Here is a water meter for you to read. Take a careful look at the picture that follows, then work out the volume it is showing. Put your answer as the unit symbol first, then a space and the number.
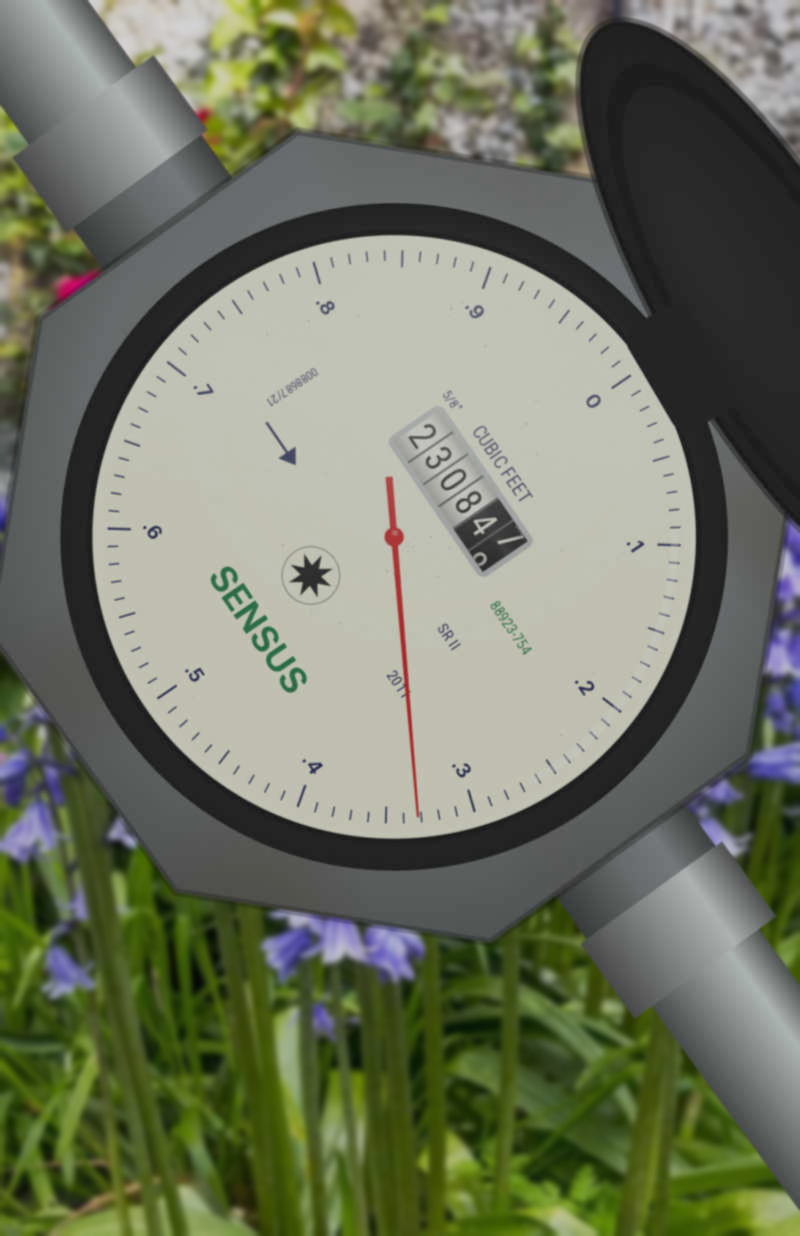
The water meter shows ft³ 230847.33
